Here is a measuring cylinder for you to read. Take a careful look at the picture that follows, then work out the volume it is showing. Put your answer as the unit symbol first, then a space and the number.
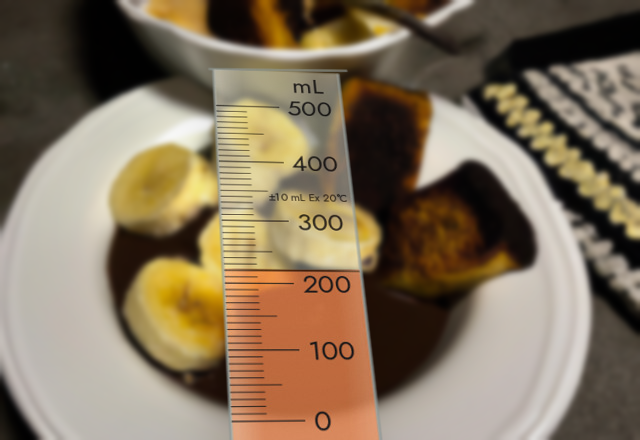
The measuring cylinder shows mL 220
